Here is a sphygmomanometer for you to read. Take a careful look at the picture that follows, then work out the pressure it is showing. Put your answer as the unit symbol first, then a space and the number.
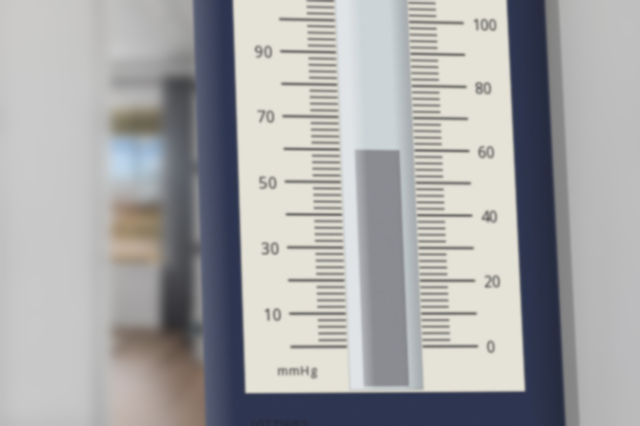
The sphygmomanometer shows mmHg 60
